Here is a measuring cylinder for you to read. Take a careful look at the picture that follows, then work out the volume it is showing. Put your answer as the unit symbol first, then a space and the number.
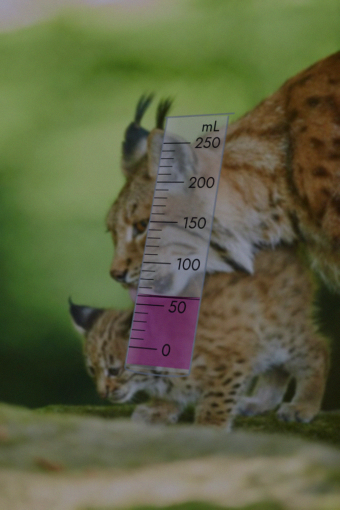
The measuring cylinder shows mL 60
